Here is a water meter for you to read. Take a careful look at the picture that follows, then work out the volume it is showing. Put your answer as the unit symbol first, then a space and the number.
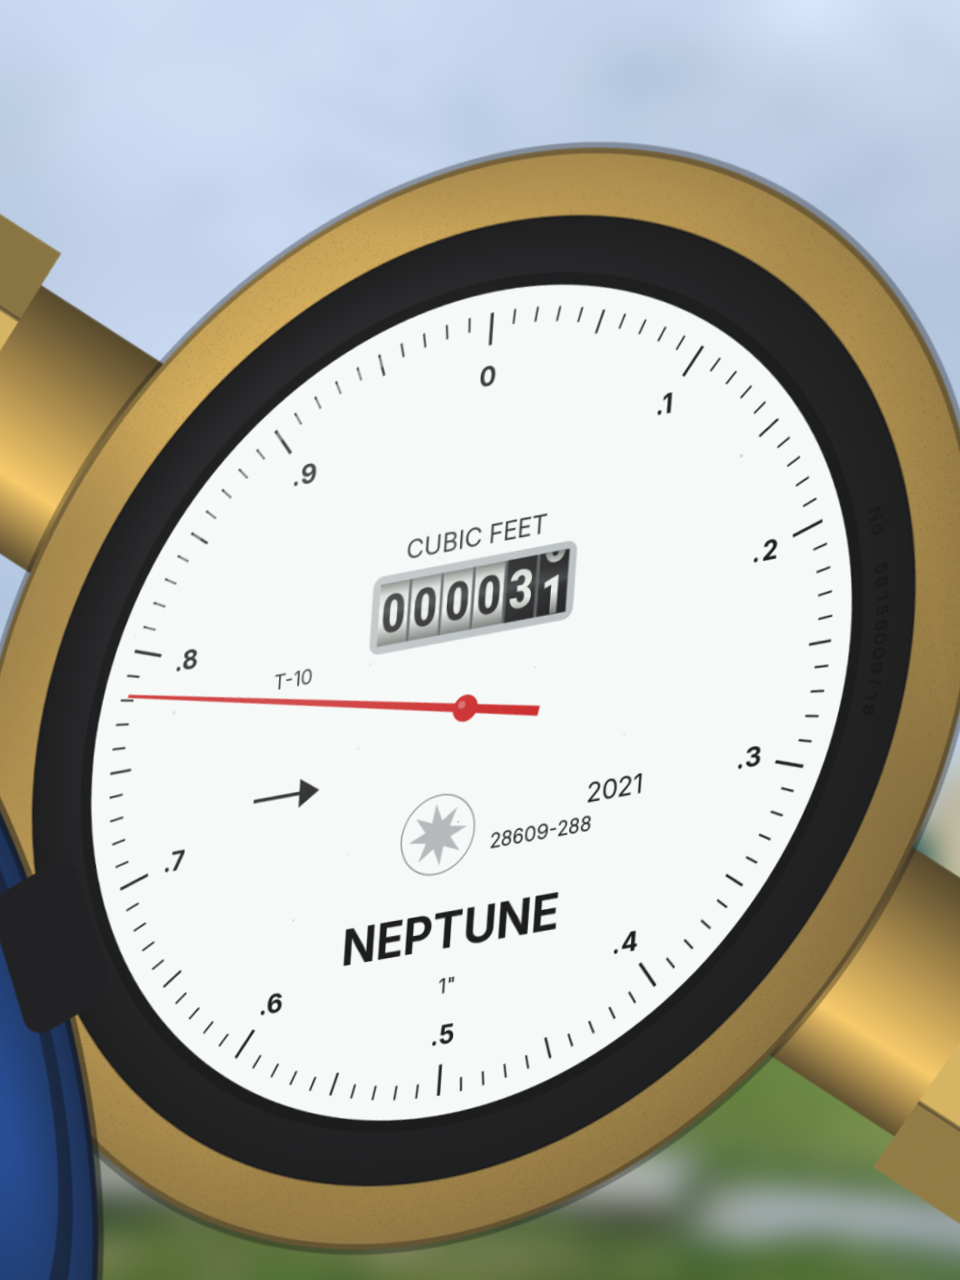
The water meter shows ft³ 30.78
